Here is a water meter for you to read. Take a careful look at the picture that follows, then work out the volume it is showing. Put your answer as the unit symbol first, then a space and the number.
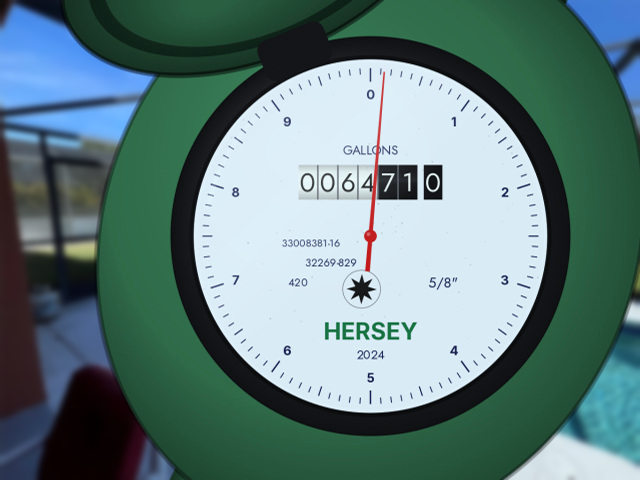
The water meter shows gal 64710.1
